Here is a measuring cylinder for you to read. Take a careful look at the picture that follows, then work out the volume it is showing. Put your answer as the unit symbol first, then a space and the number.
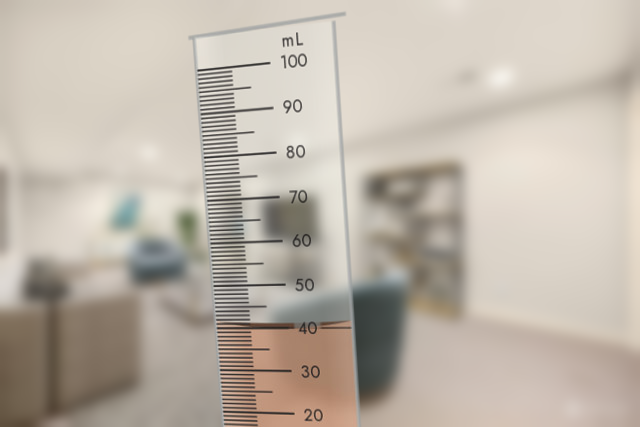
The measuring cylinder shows mL 40
